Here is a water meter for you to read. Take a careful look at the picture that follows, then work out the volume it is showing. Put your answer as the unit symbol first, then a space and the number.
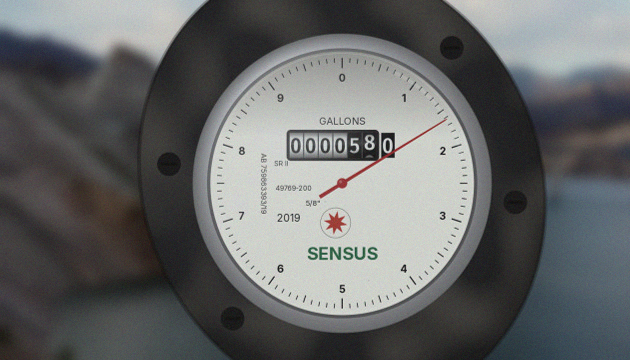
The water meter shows gal 581.6
